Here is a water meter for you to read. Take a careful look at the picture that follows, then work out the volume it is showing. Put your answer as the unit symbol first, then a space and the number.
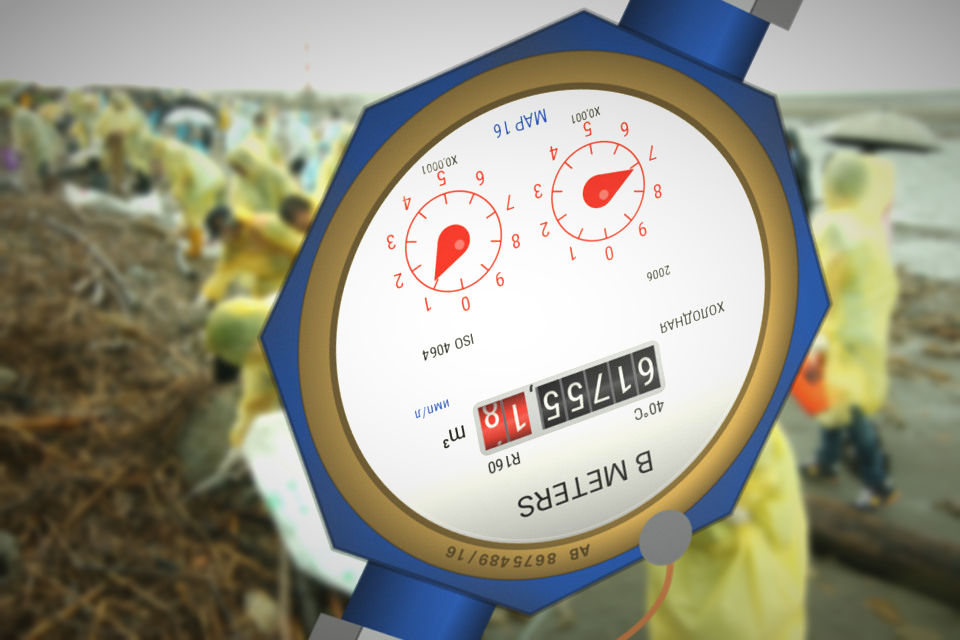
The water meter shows m³ 61755.1771
